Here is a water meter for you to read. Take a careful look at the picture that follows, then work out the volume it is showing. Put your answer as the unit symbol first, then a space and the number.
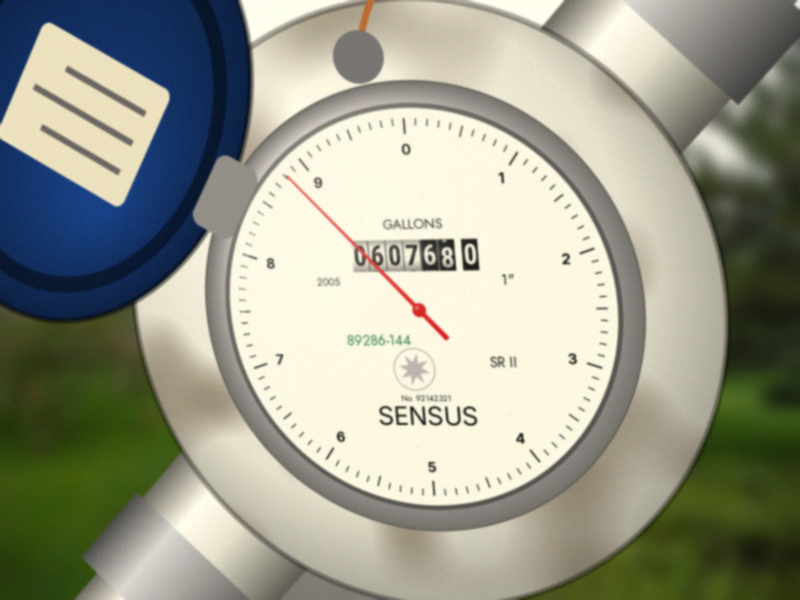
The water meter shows gal 607678.8
